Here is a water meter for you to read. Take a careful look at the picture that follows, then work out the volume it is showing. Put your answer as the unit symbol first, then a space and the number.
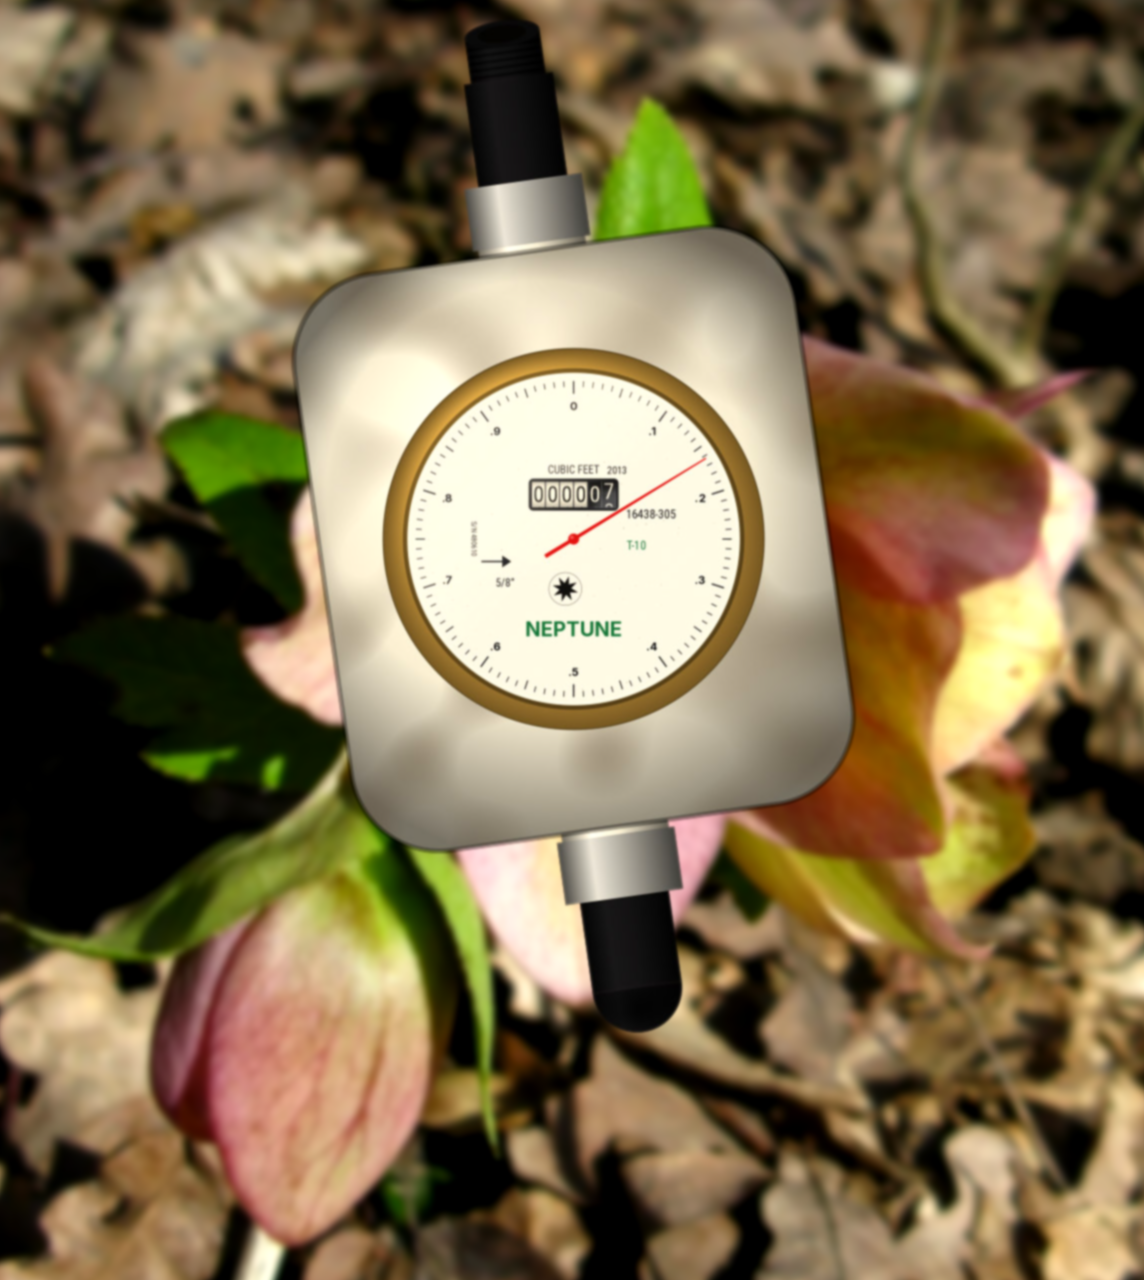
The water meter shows ft³ 7.16
